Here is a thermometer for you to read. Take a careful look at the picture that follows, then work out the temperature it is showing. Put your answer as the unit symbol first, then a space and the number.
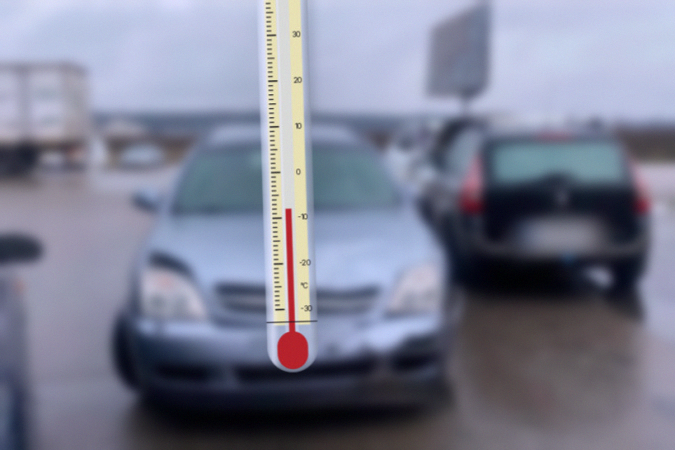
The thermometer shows °C -8
